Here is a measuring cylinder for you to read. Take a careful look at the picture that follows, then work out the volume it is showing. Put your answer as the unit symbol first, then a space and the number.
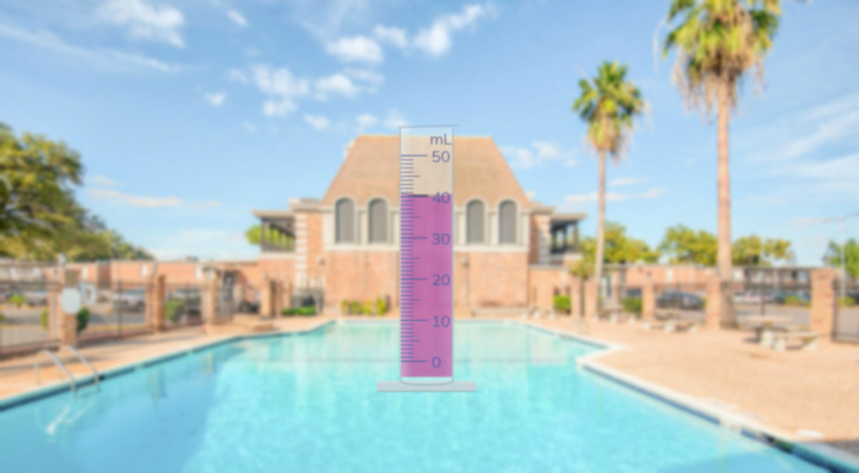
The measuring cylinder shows mL 40
